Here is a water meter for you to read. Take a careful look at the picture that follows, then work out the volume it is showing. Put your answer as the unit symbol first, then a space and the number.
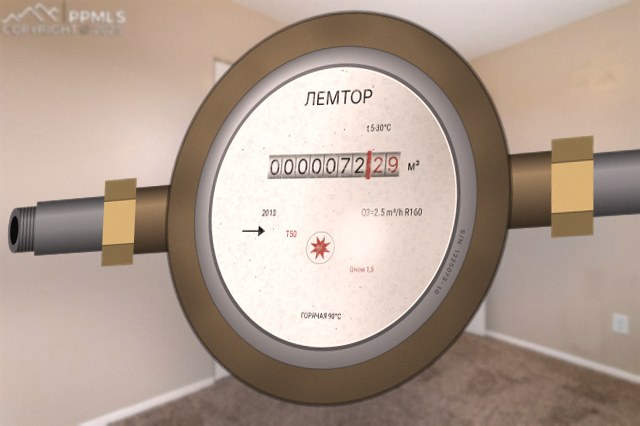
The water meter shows m³ 72.29
